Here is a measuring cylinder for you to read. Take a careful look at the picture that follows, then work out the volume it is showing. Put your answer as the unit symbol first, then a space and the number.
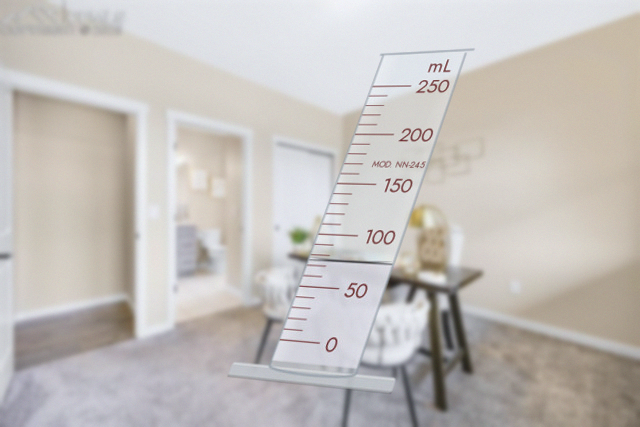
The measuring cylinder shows mL 75
